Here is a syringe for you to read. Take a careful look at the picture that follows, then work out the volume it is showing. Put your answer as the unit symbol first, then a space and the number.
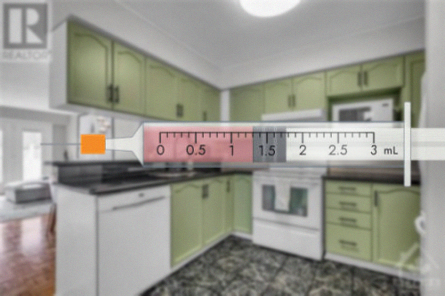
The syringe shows mL 1.3
